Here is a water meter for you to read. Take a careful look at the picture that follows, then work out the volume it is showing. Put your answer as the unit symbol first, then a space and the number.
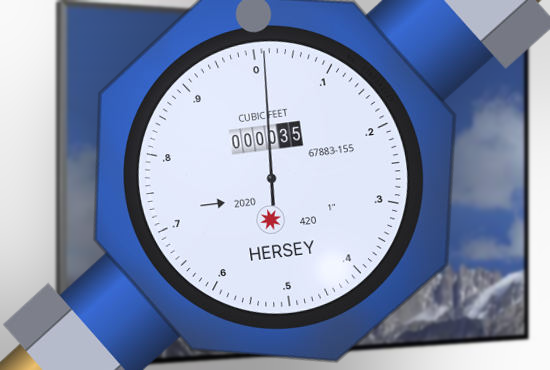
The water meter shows ft³ 35.01
